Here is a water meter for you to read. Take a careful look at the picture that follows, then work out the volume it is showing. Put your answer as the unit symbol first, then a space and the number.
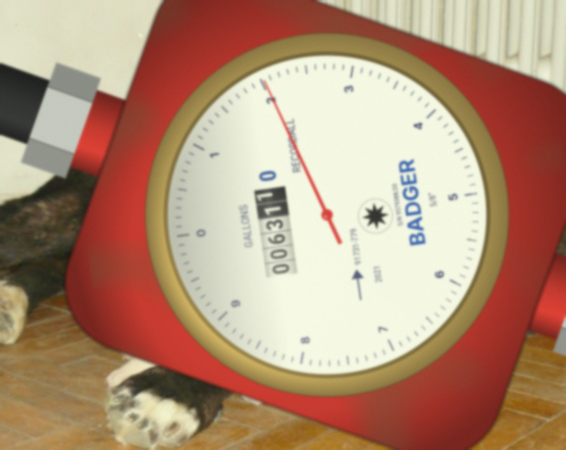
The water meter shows gal 63112.0
